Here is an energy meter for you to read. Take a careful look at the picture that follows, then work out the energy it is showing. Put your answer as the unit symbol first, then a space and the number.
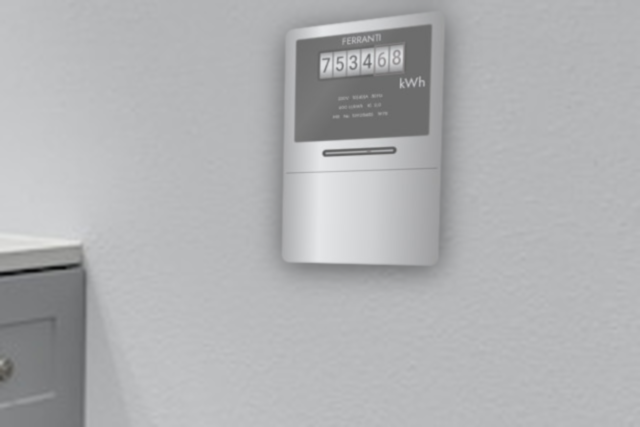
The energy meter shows kWh 7534.68
